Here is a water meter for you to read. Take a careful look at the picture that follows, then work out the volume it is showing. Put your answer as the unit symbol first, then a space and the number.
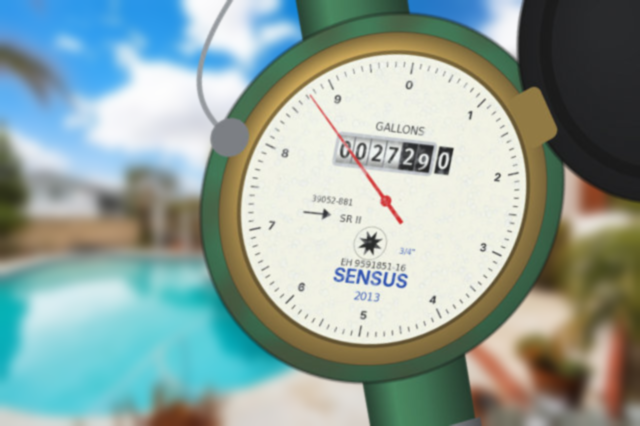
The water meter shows gal 27288.7
